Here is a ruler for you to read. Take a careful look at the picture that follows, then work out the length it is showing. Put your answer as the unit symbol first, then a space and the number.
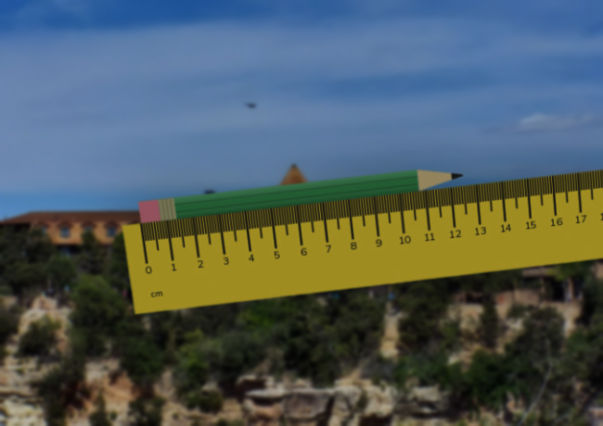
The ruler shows cm 12.5
